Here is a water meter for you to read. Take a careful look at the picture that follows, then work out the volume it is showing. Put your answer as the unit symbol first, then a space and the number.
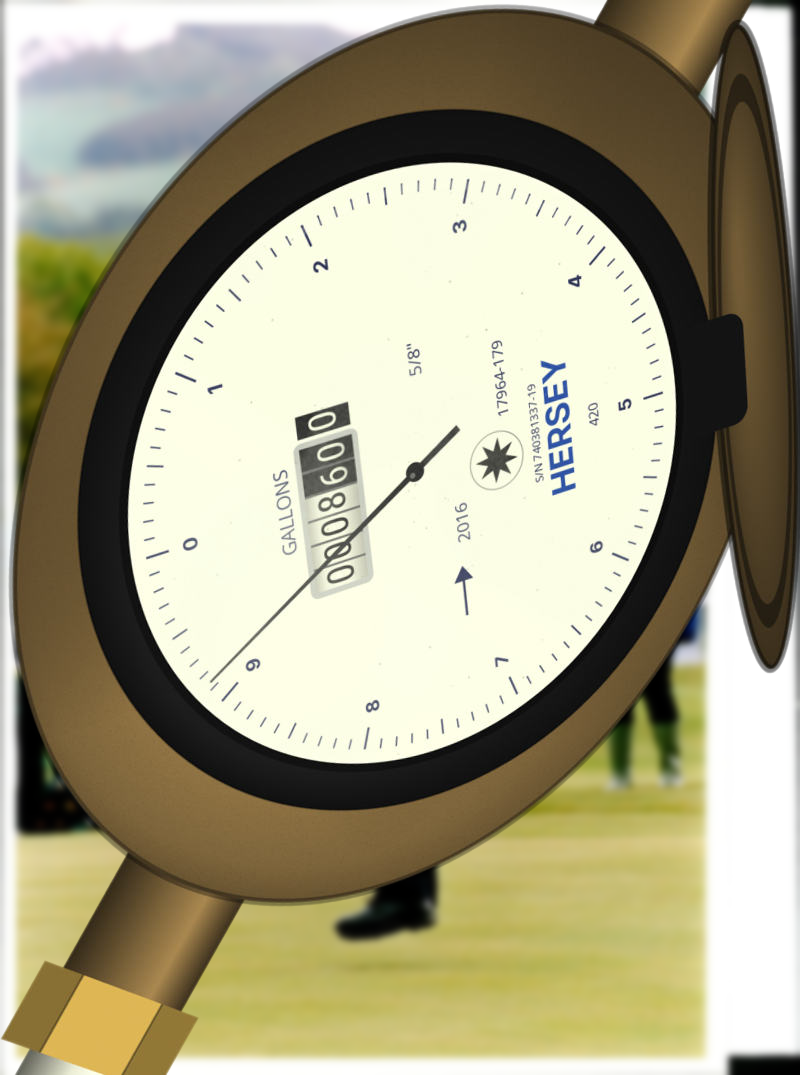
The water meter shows gal 8599.1
